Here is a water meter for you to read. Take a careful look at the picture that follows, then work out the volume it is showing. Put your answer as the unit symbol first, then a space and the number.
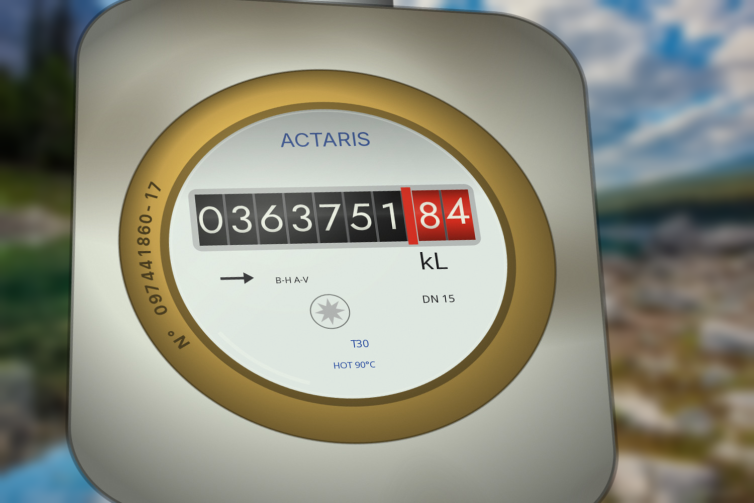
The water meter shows kL 363751.84
